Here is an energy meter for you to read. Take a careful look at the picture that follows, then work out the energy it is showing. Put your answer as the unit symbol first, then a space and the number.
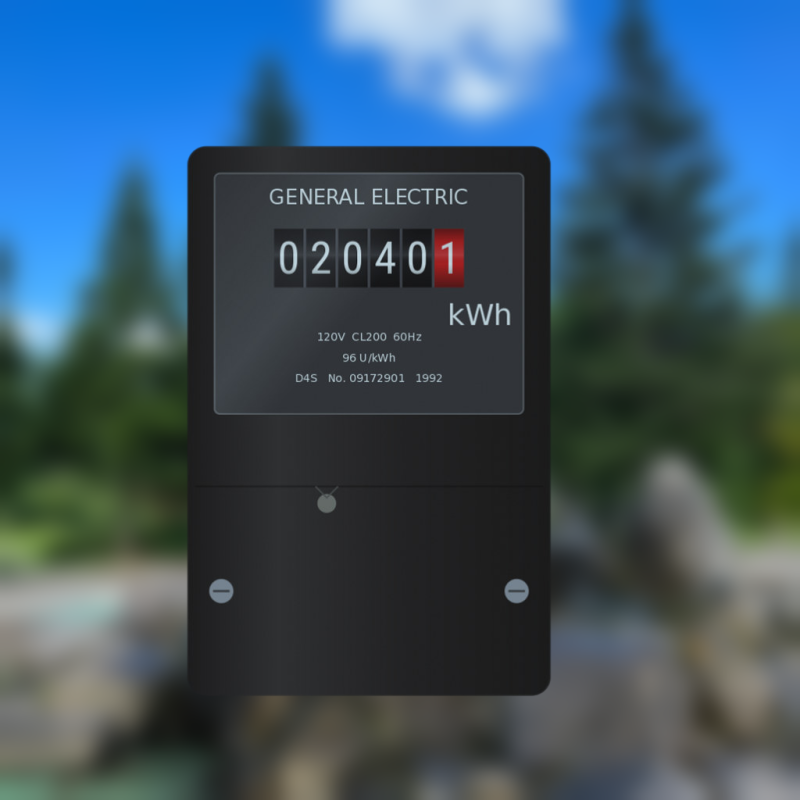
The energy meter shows kWh 2040.1
